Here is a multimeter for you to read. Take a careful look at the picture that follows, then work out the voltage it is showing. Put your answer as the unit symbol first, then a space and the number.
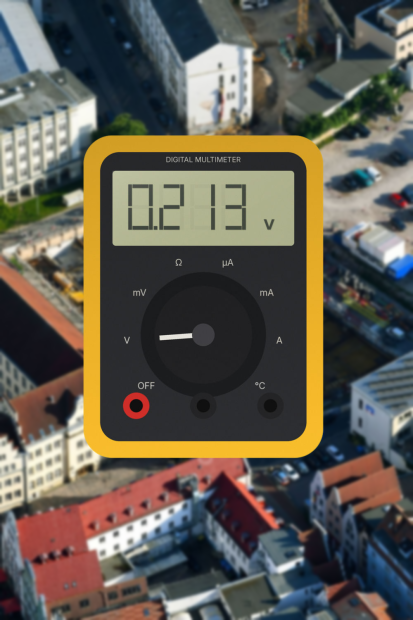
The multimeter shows V 0.213
